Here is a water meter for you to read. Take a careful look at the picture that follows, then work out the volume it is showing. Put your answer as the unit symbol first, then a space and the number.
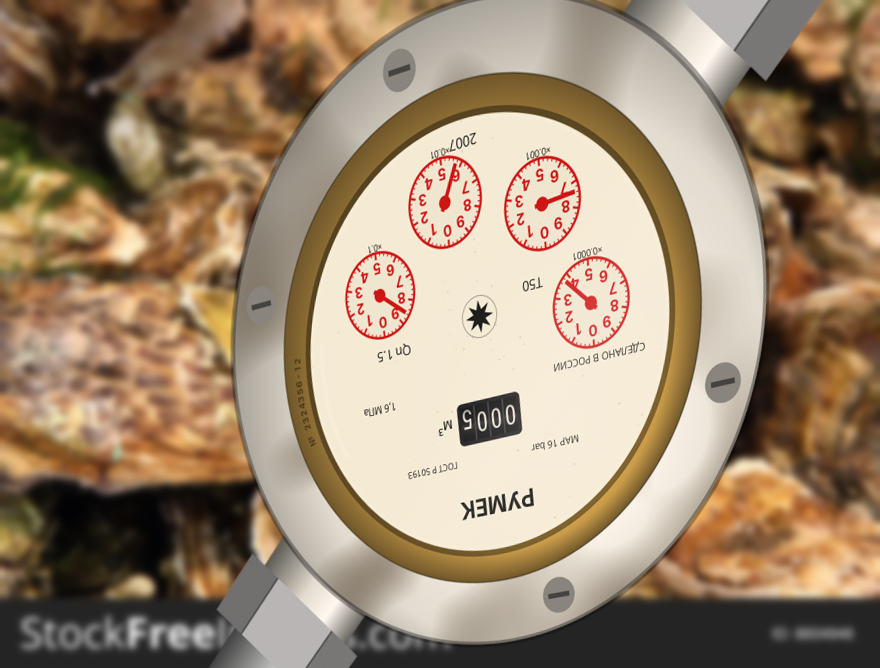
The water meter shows m³ 4.8573
